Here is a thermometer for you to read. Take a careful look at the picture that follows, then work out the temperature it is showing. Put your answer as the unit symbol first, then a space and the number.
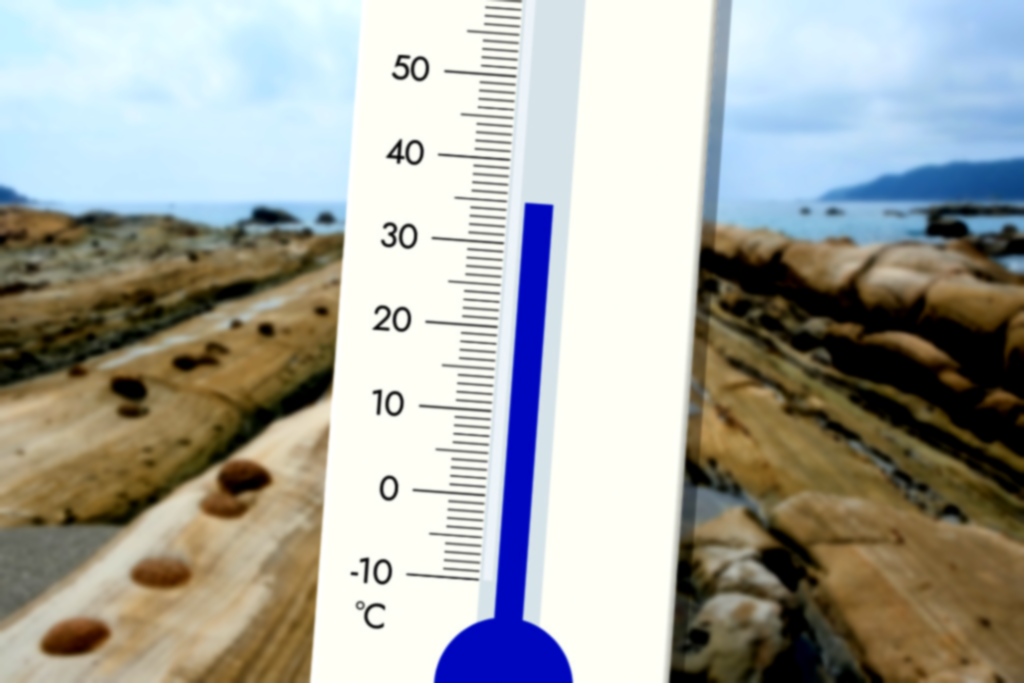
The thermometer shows °C 35
